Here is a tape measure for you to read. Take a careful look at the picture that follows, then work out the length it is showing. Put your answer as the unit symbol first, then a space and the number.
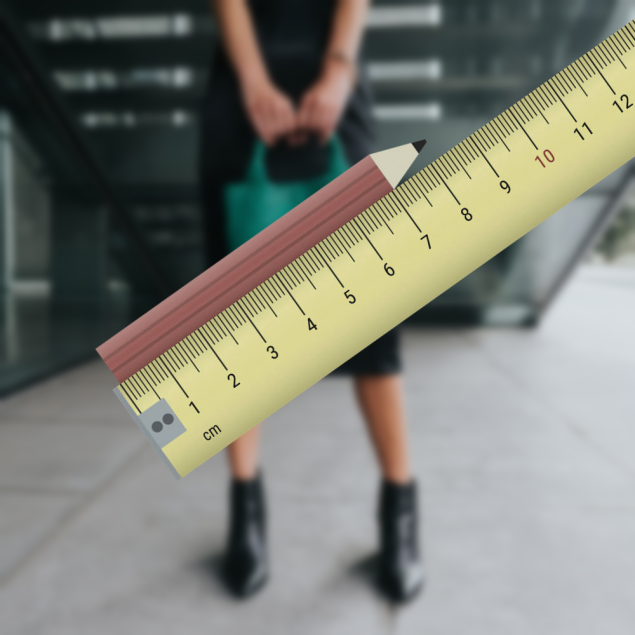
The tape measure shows cm 8.2
